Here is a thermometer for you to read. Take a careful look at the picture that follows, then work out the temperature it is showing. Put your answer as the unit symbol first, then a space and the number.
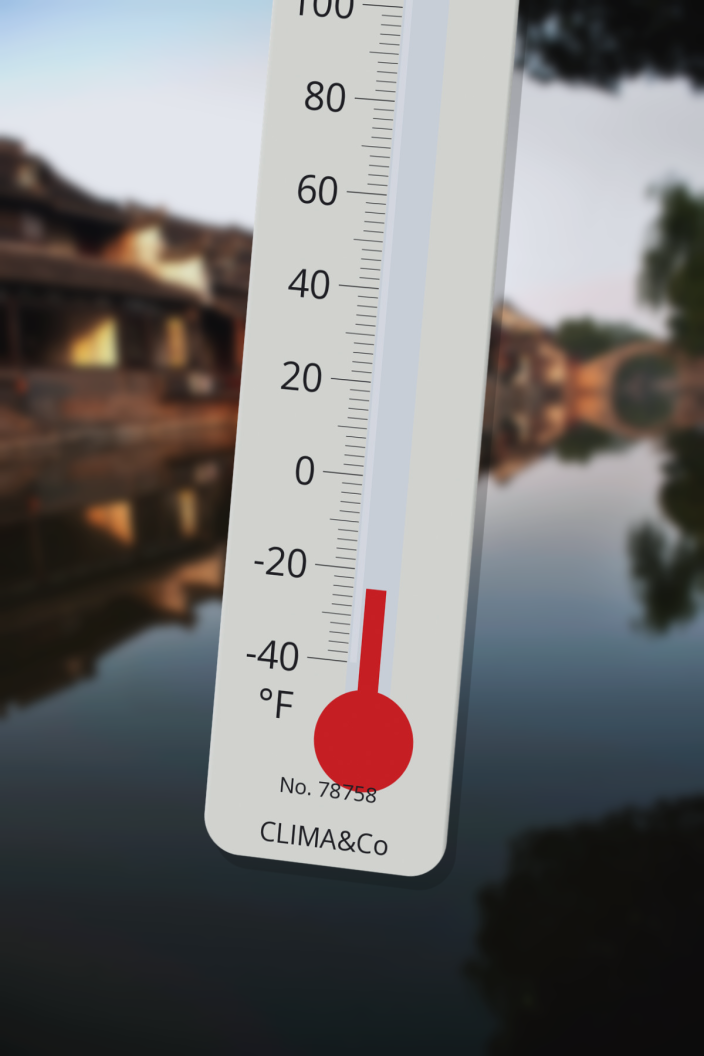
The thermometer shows °F -24
